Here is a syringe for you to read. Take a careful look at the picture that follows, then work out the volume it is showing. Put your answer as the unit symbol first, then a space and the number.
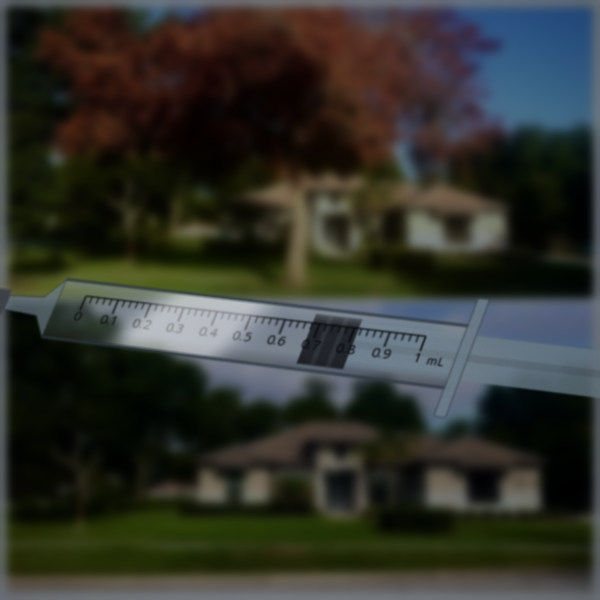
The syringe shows mL 0.68
